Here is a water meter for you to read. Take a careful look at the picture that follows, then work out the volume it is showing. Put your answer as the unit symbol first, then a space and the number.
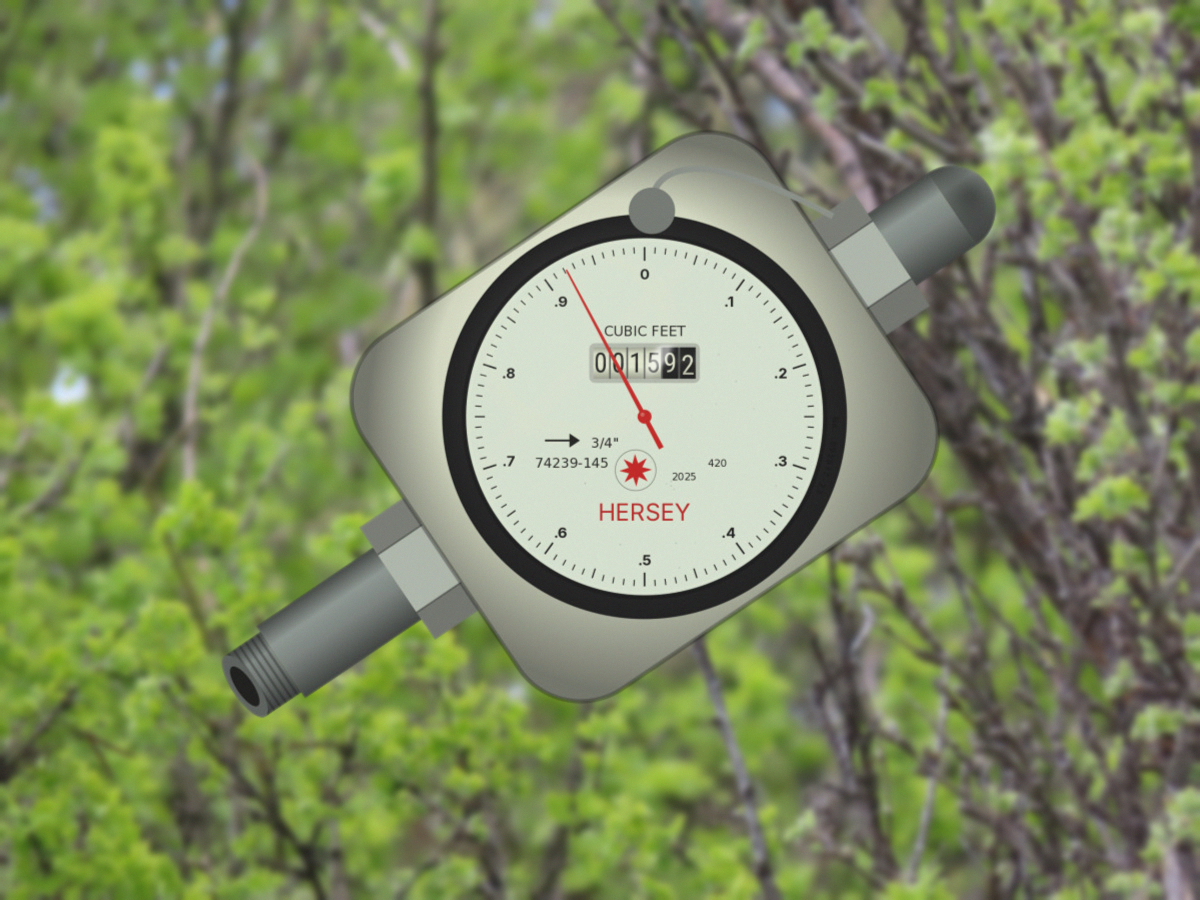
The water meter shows ft³ 1591.92
